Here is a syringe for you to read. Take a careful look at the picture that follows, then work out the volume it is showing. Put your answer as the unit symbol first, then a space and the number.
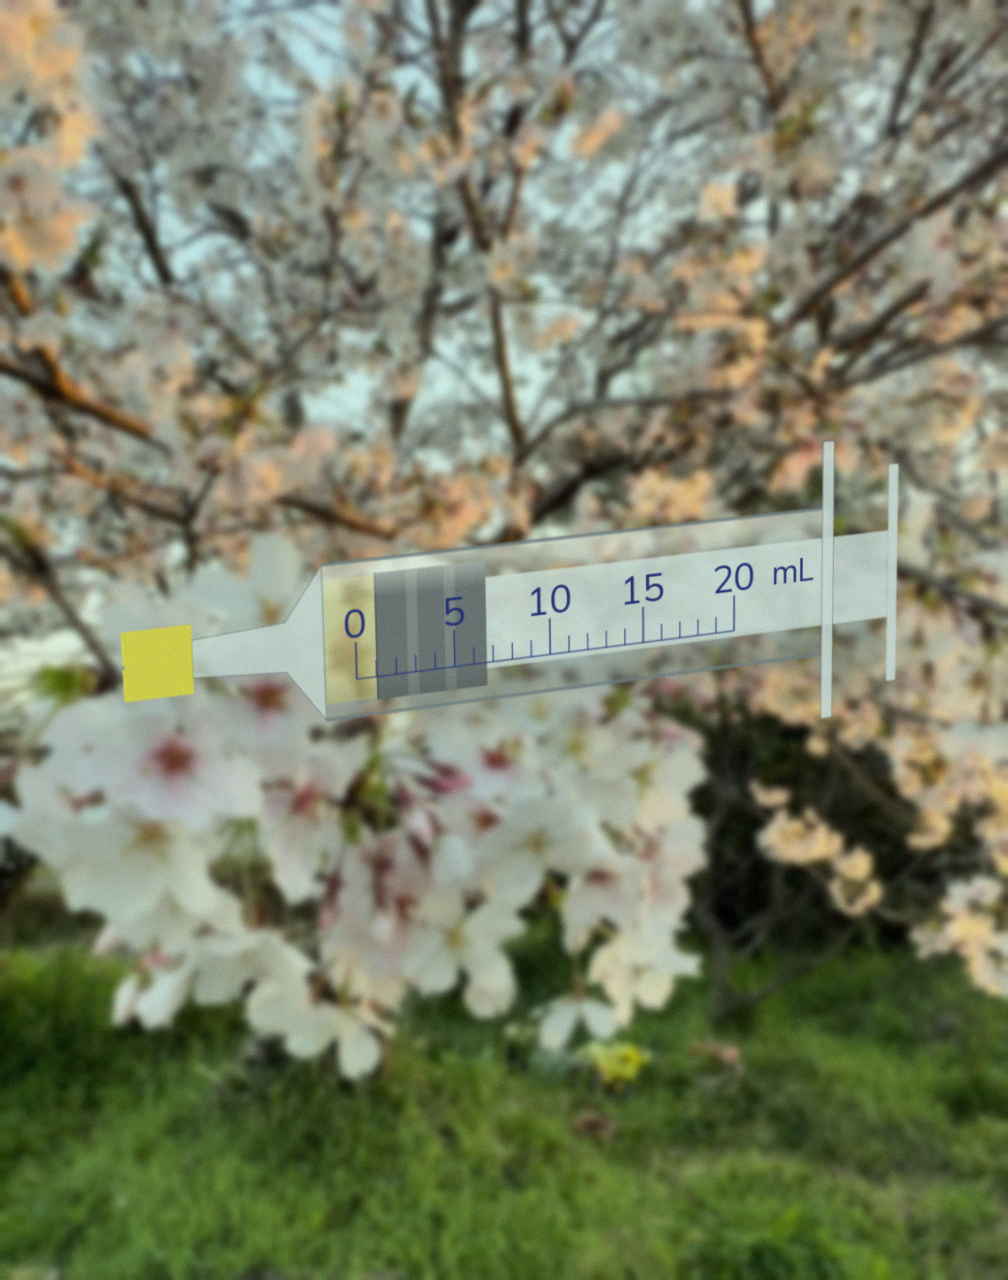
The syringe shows mL 1
